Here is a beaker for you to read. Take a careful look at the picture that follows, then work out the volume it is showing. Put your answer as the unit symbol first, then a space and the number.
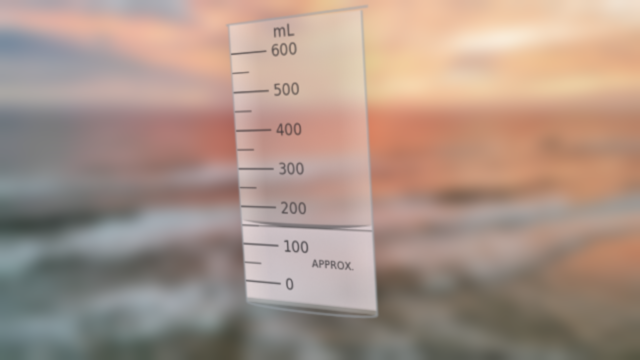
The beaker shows mL 150
